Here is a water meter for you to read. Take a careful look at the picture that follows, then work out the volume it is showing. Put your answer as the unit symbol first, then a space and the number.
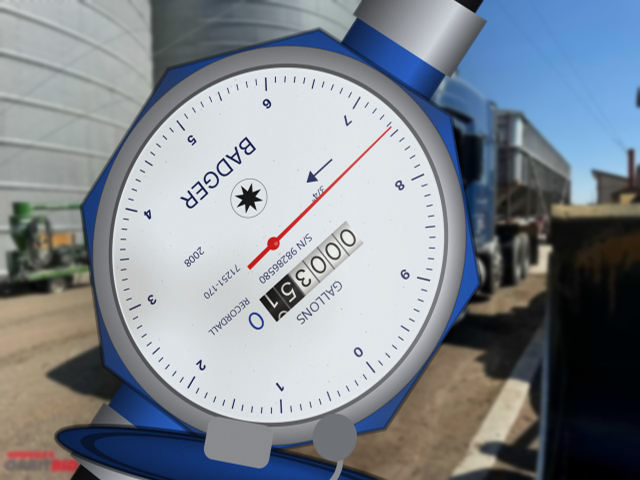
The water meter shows gal 3507.4
